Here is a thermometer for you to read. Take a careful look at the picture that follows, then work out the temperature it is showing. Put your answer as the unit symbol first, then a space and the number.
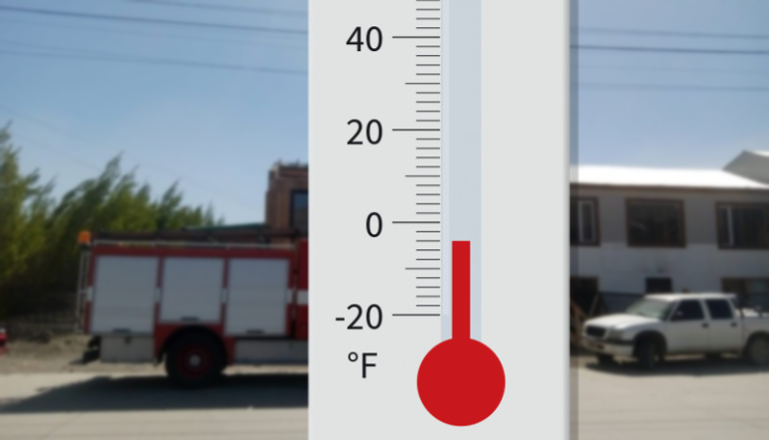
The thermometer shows °F -4
